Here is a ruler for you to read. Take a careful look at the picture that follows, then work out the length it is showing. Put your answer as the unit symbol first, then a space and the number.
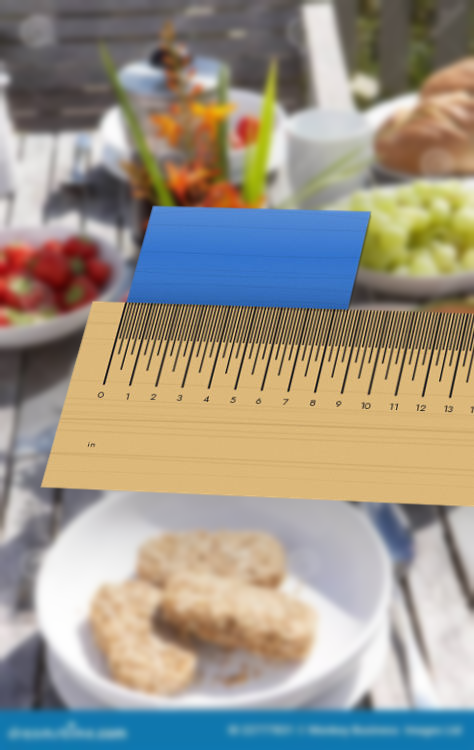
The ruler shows in 8.5
